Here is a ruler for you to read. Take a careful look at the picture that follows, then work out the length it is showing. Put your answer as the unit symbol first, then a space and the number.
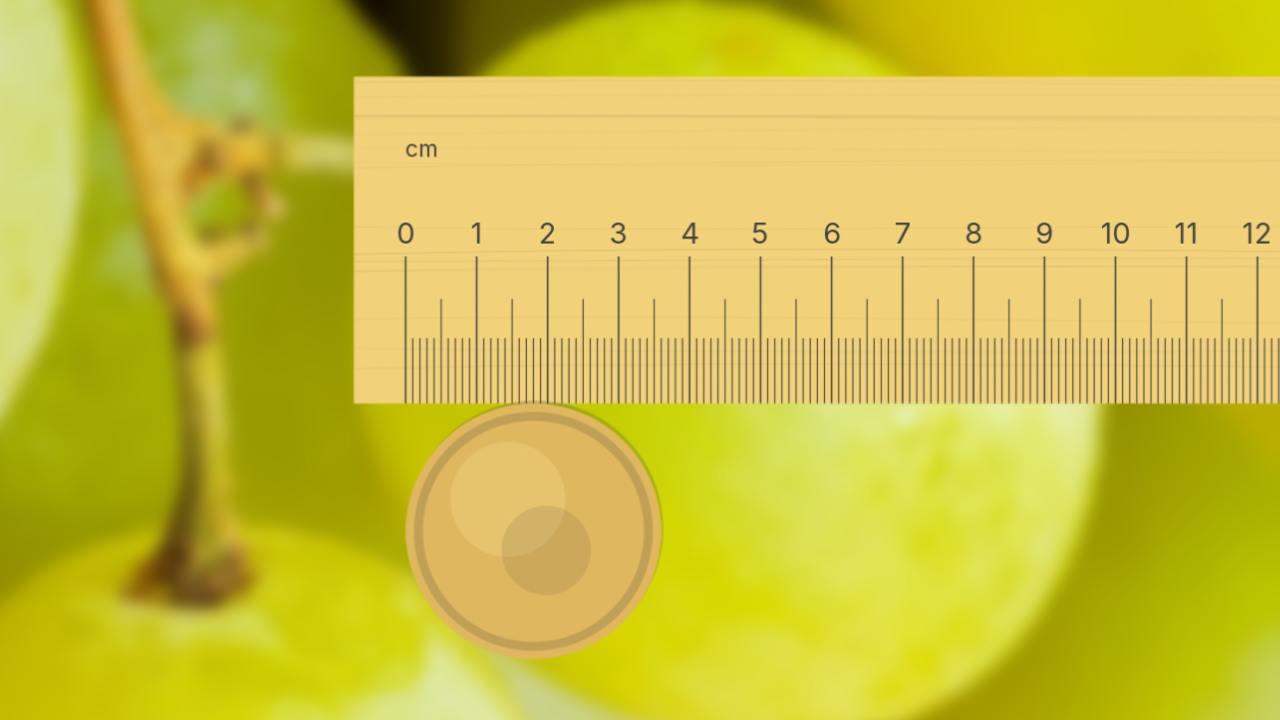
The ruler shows cm 3.6
